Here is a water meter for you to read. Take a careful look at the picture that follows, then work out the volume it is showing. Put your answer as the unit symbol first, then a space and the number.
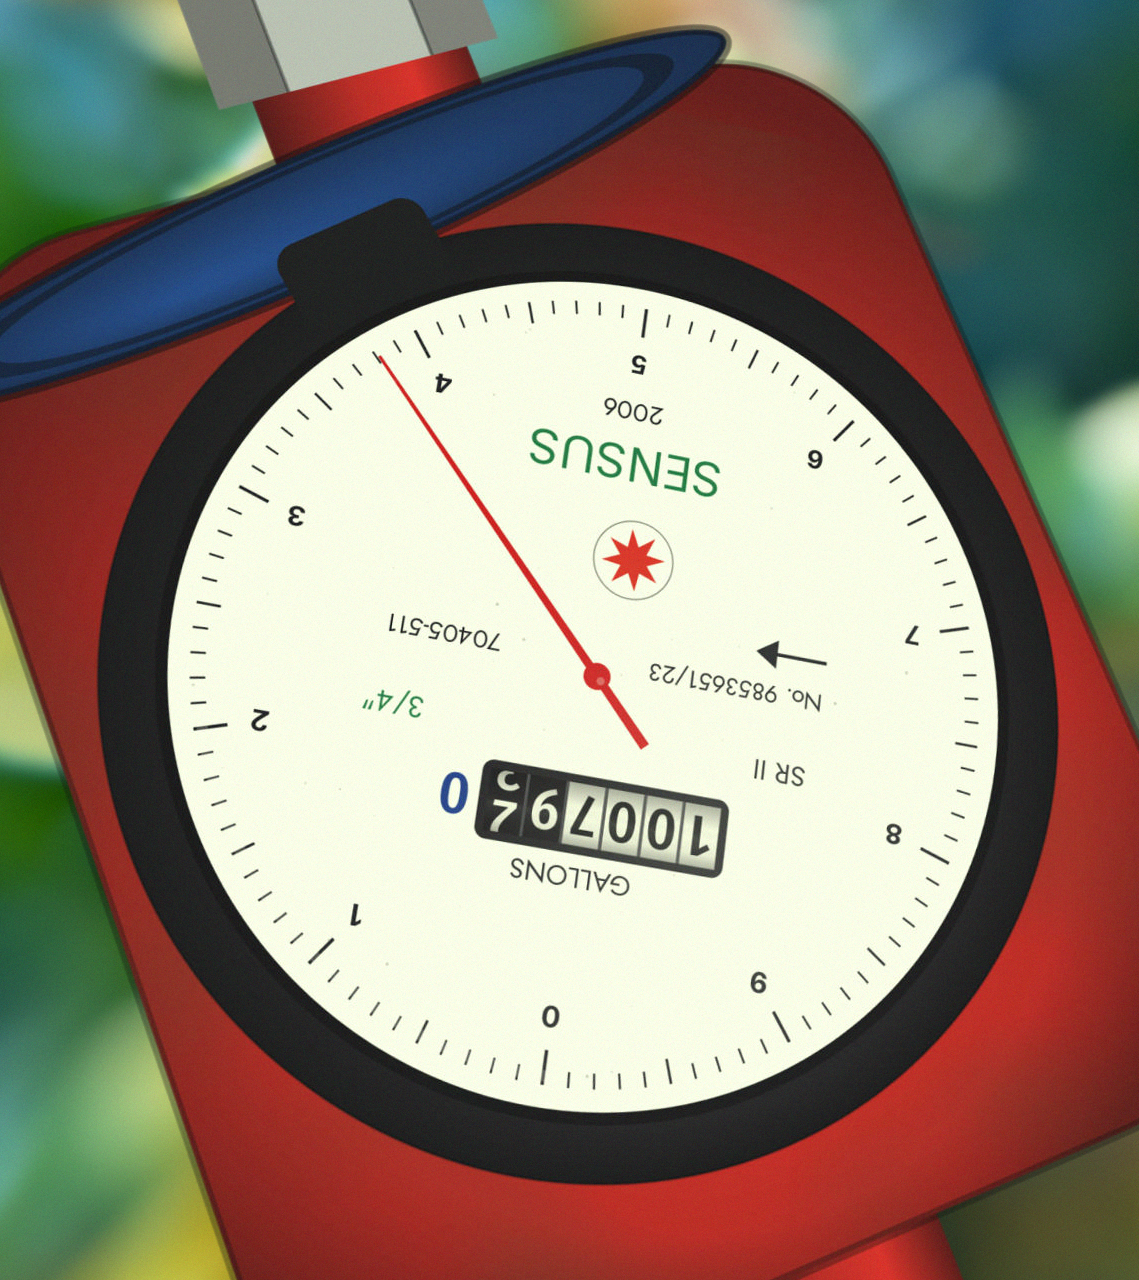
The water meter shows gal 1007923.8
